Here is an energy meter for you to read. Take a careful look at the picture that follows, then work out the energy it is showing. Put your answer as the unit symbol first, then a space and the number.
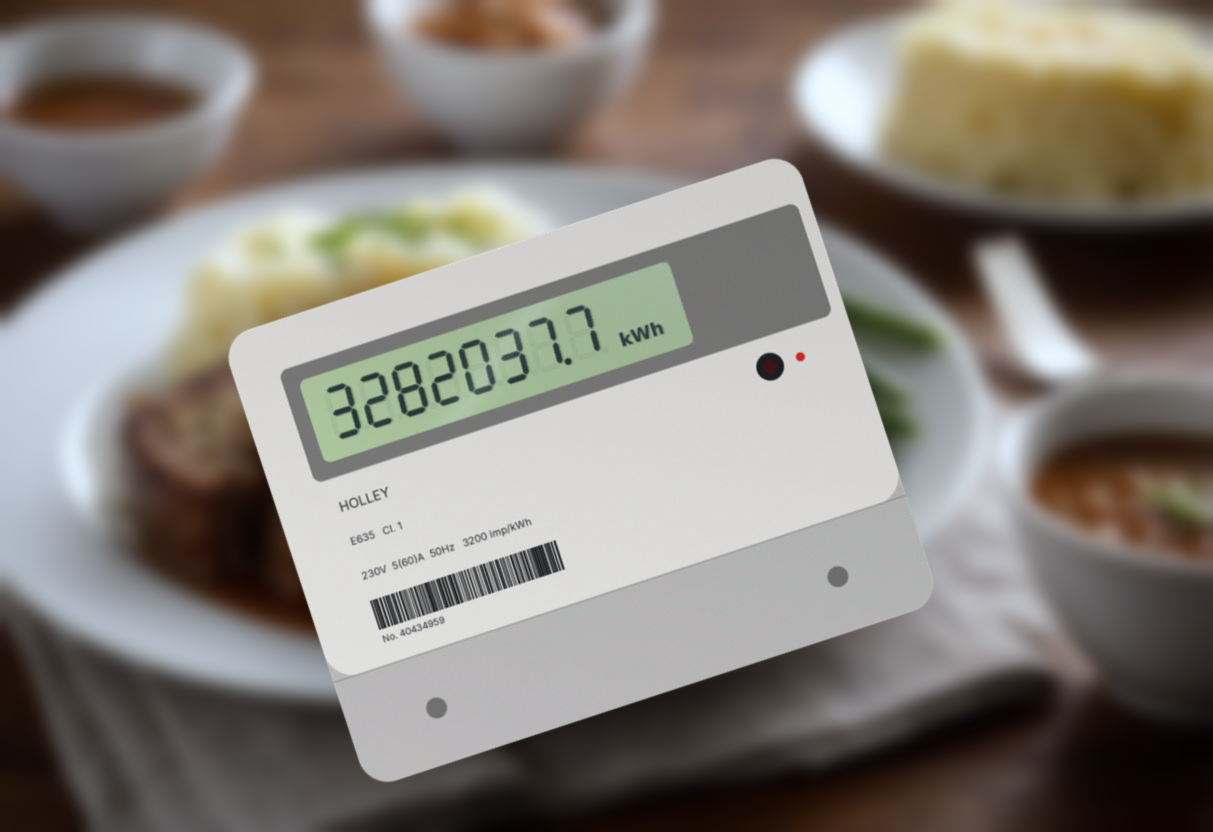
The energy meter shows kWh 3282037.7
